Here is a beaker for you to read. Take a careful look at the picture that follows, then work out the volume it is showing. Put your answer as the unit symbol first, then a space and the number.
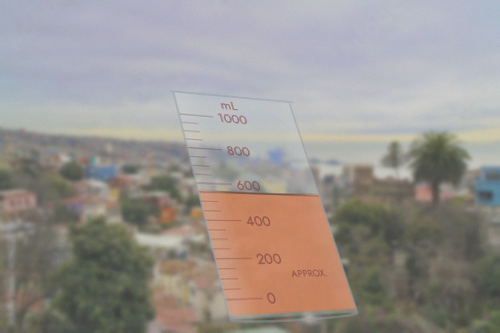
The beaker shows mL 550
